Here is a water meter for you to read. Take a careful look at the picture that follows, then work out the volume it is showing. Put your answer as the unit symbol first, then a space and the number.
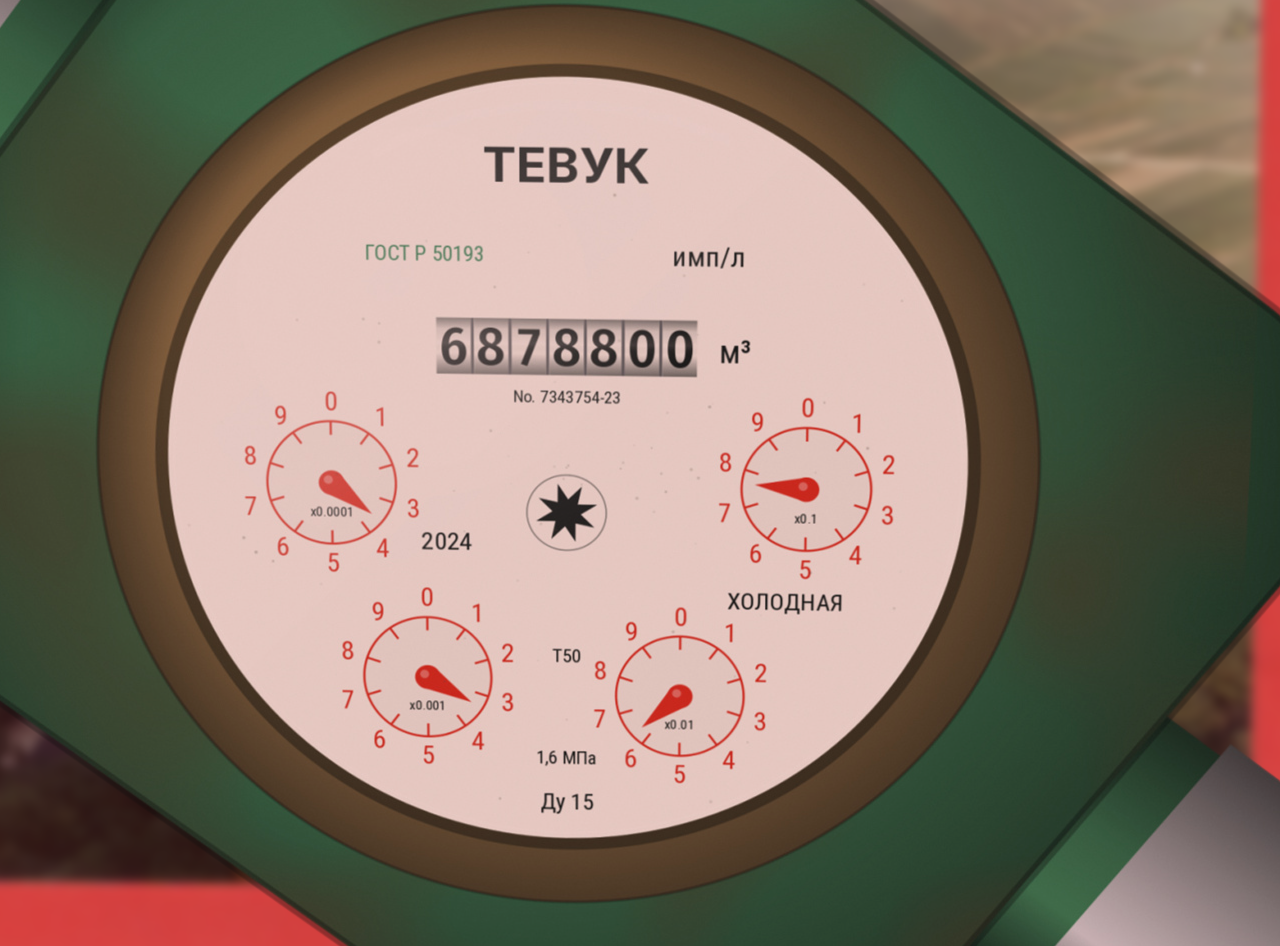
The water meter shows m³ 6878800.7633
